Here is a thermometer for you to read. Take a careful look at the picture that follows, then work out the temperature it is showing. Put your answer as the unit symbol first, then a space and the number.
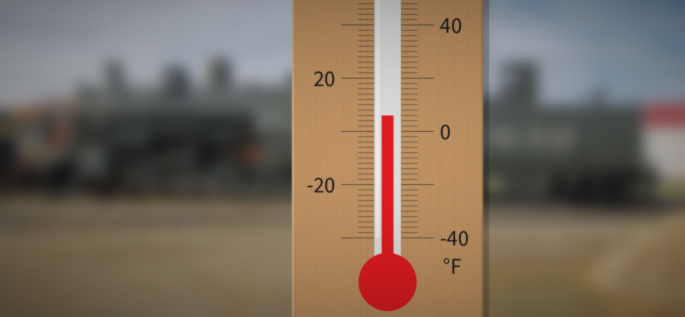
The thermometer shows °F 6
